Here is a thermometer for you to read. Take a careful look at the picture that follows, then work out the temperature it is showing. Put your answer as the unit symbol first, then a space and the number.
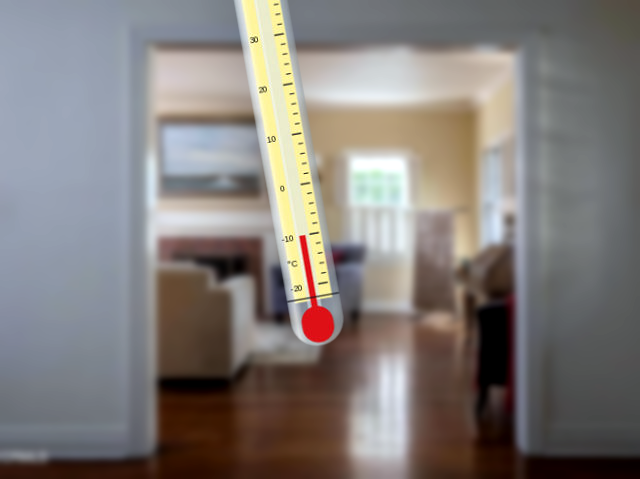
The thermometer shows °C -10
